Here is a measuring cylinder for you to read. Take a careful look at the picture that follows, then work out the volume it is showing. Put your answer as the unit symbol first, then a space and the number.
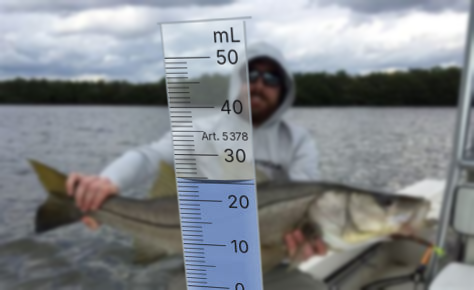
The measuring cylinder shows mL 24
